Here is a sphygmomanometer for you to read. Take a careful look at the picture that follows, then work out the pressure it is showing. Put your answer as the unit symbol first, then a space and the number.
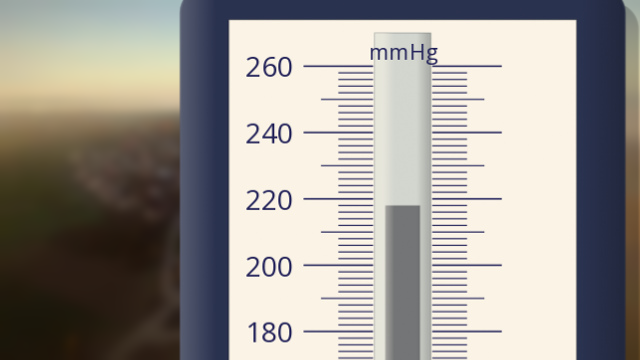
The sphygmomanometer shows mmHg 218
